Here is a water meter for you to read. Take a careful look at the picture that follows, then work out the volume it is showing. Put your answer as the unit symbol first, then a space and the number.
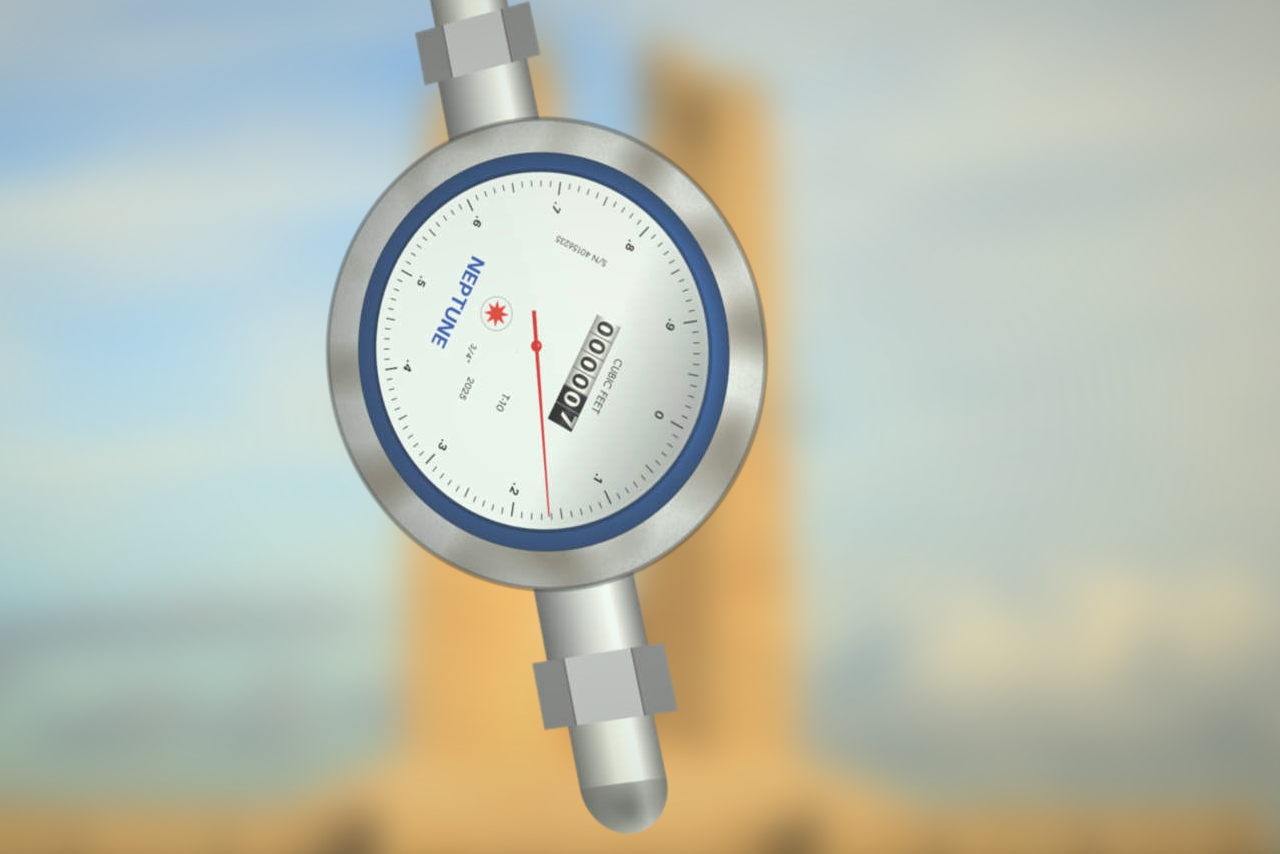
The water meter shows ft³ 7.16
